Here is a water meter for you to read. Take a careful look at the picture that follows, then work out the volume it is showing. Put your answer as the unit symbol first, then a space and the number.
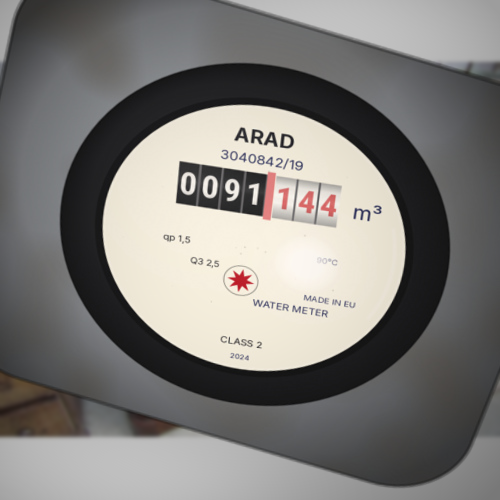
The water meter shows m³ 91.144
